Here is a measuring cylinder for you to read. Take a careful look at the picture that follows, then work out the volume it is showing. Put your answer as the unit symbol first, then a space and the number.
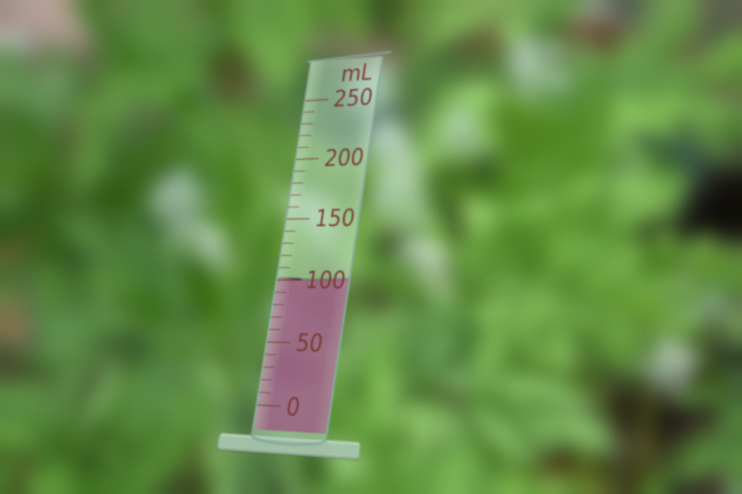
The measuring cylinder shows mL 100
